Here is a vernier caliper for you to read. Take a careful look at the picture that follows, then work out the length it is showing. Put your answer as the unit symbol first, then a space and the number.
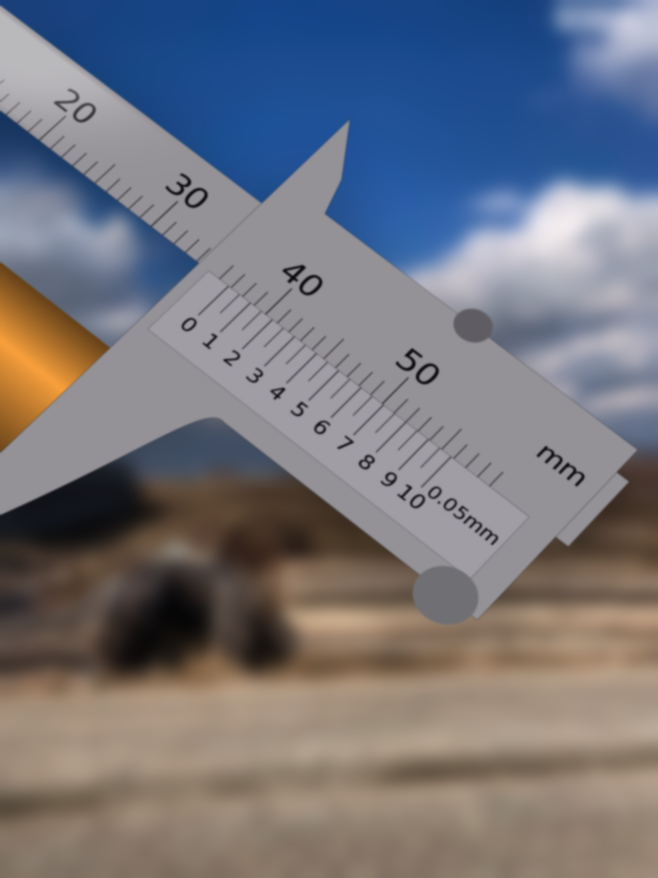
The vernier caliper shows mm 36.8
